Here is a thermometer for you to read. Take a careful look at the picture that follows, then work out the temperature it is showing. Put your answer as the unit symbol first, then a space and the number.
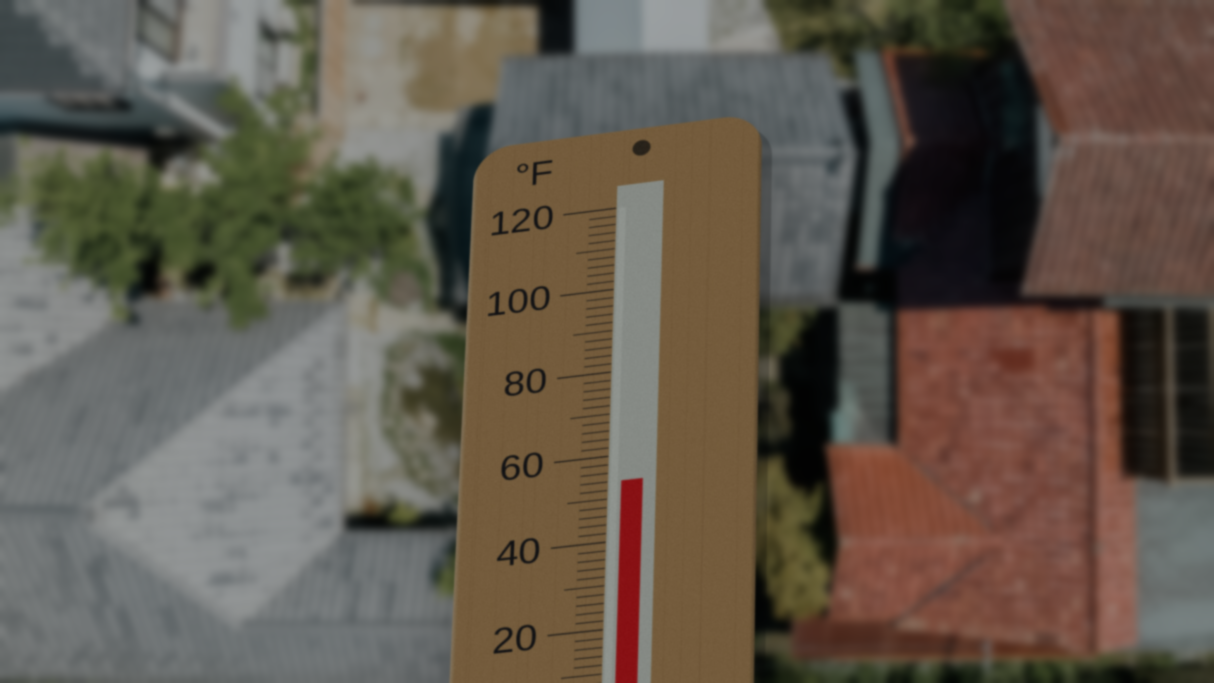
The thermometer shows °F 54
